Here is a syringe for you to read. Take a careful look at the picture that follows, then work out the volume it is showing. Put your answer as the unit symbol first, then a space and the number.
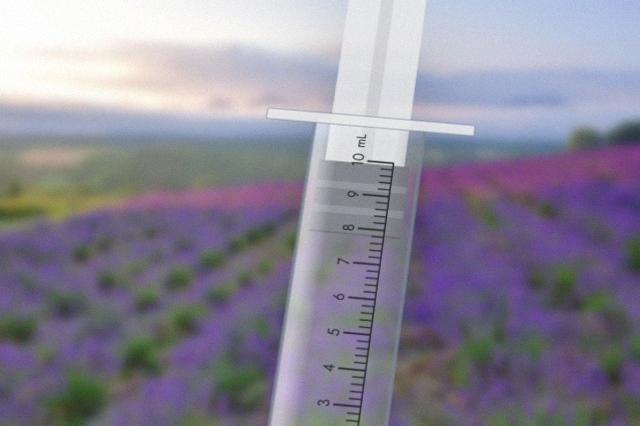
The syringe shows mL 7.8
